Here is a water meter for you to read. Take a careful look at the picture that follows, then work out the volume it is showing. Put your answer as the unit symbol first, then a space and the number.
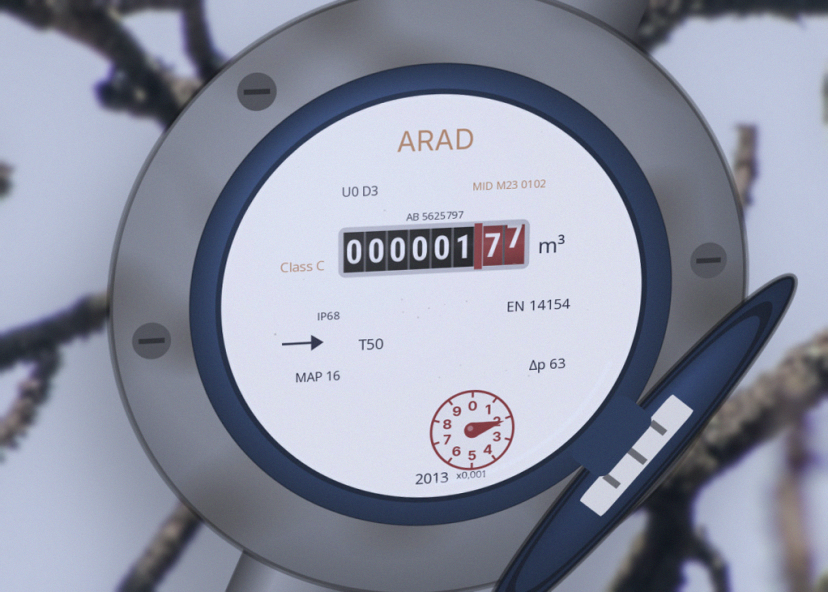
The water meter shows m³ 1.772
